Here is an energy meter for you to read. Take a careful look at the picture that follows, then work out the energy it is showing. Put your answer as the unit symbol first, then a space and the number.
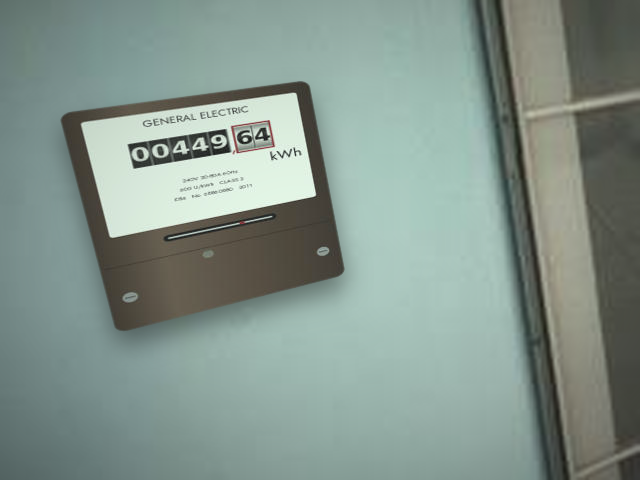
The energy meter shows kWh 449.64
